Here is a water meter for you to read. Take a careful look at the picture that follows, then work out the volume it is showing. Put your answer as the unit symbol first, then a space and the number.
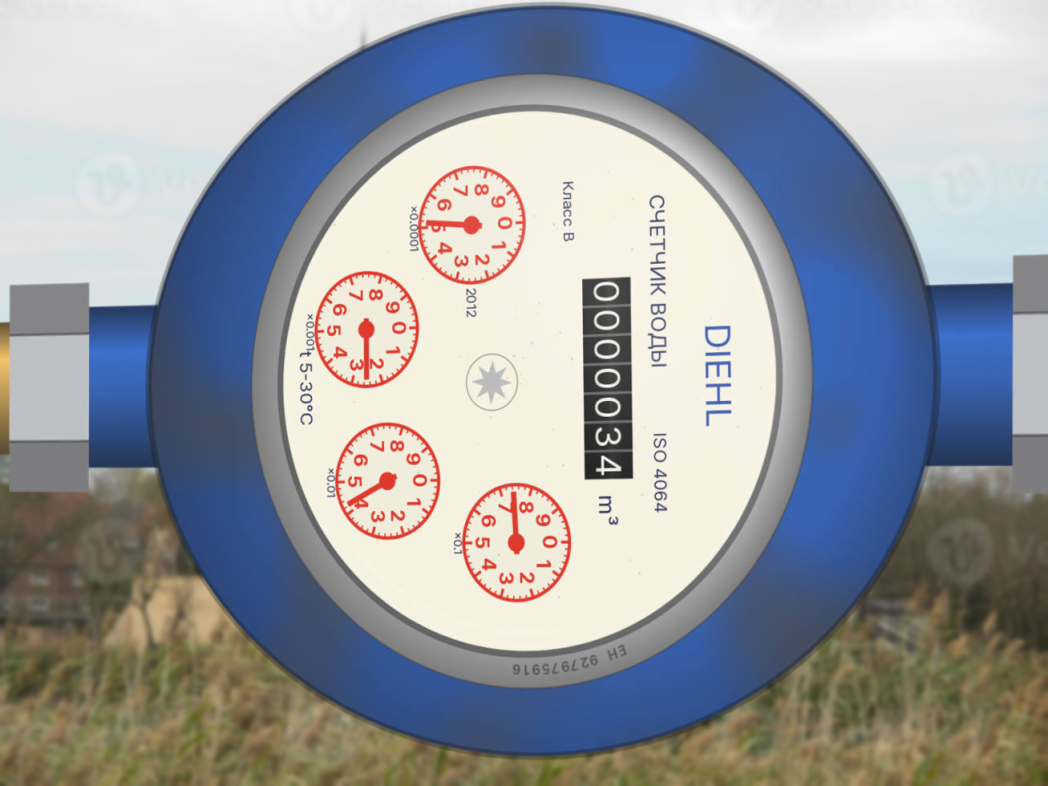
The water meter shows m³ 34.7425
